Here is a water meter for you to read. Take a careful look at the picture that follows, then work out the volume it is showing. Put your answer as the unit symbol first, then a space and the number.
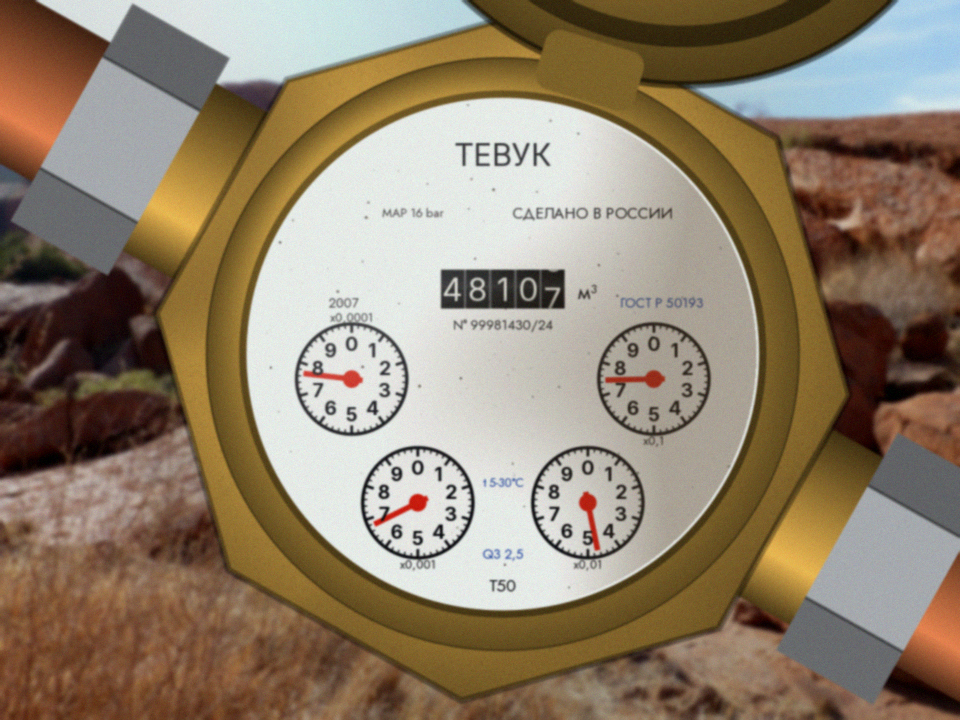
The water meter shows m³ 48106.7467
